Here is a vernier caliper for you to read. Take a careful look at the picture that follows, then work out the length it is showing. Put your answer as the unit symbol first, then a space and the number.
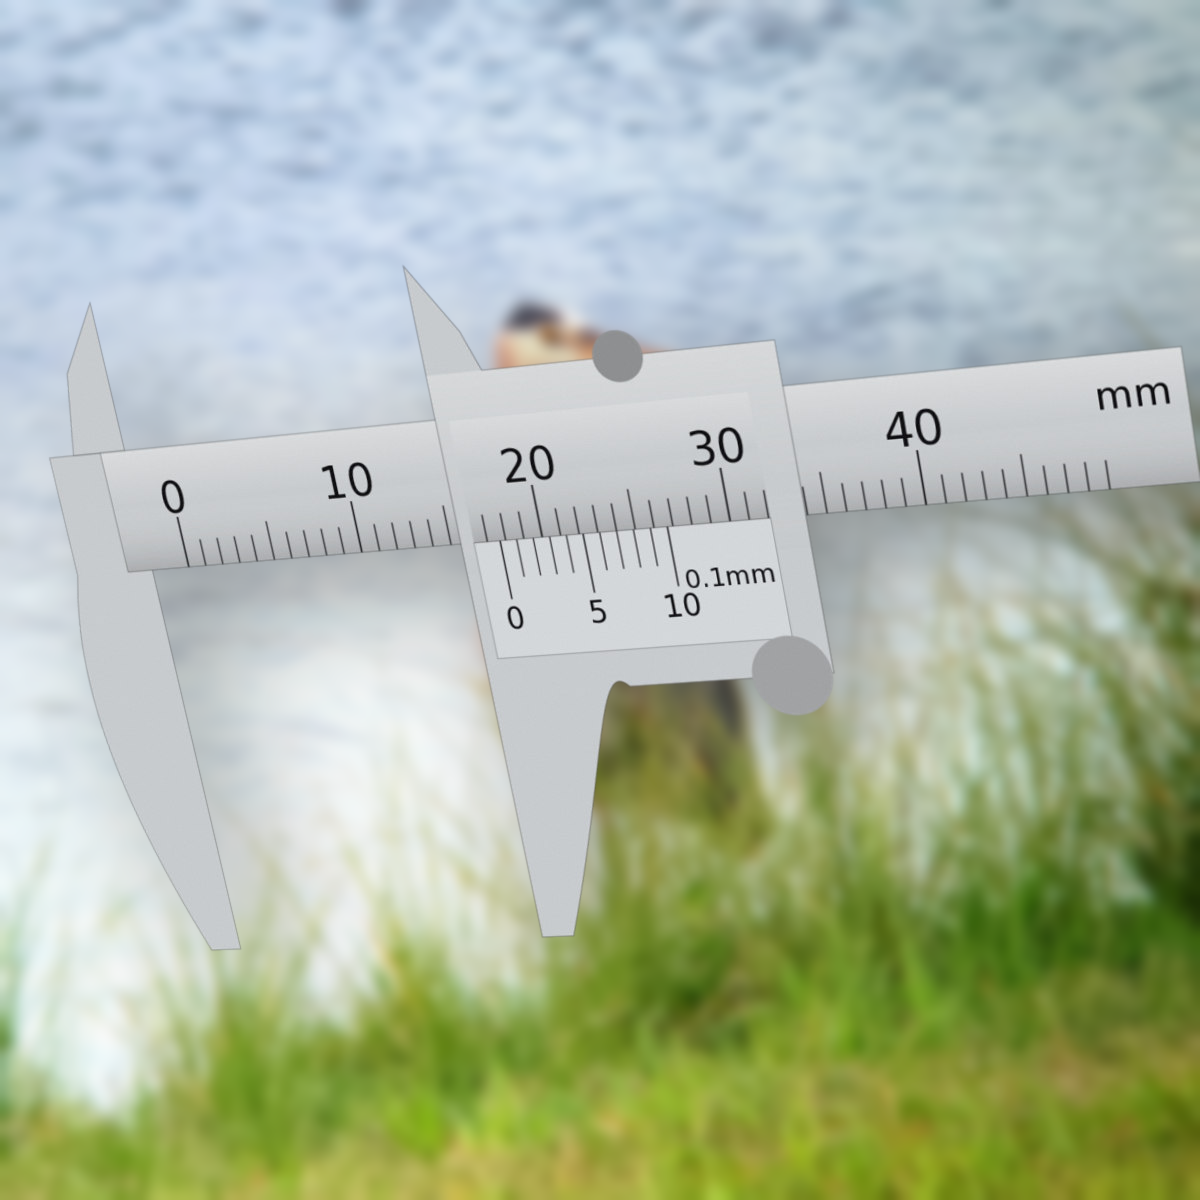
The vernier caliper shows mm 17.7
